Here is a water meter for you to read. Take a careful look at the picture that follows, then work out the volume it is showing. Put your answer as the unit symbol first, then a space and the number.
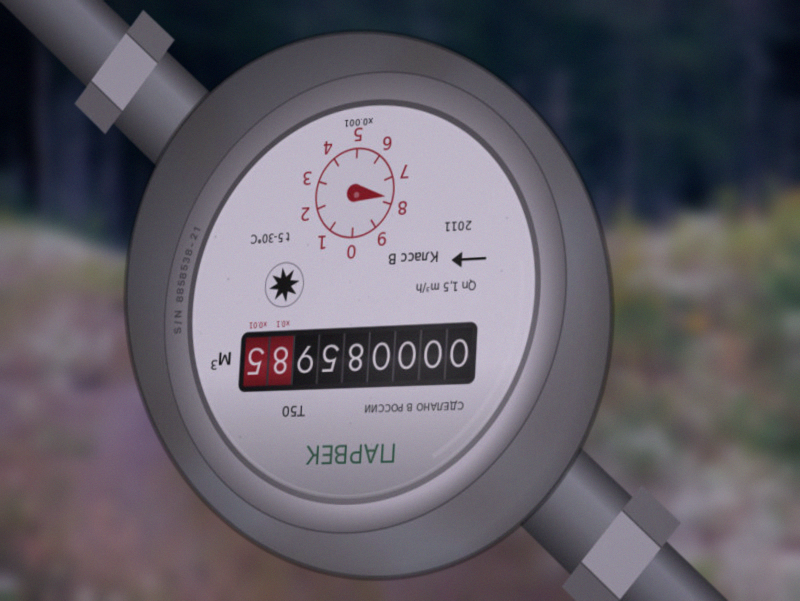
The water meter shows m³ 859.857
